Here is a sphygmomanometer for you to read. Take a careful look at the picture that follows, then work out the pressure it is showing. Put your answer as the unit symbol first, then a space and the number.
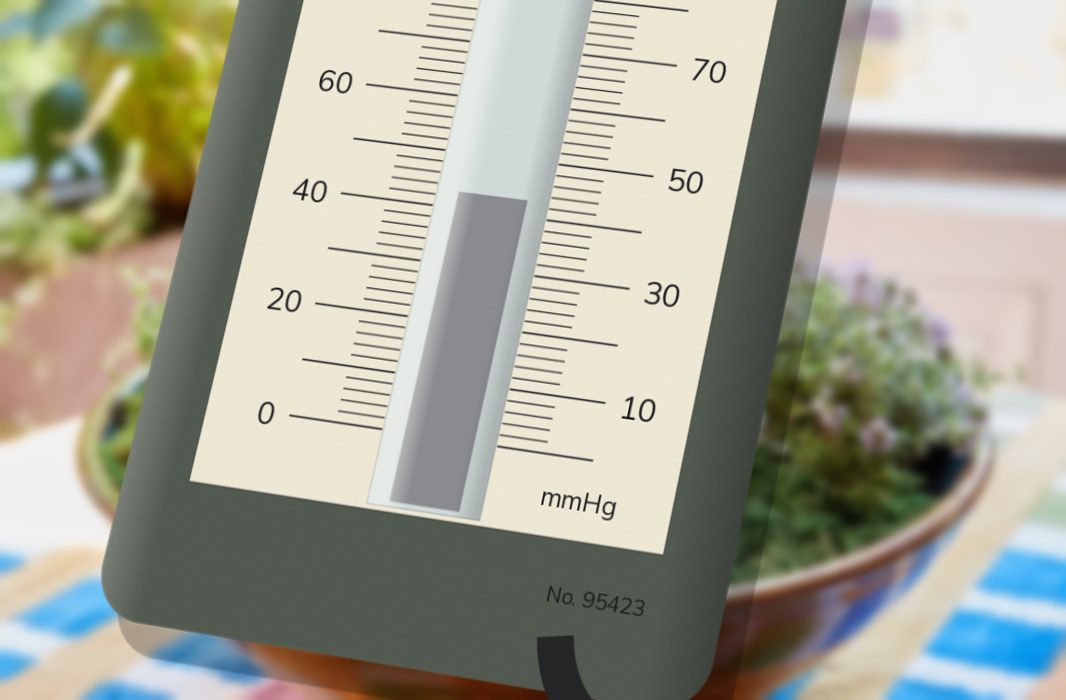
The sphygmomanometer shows mmHg 43
